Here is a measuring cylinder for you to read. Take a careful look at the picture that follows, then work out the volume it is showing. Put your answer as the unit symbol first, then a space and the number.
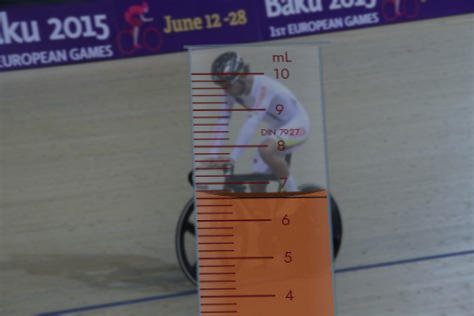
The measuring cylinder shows mL 6.6
